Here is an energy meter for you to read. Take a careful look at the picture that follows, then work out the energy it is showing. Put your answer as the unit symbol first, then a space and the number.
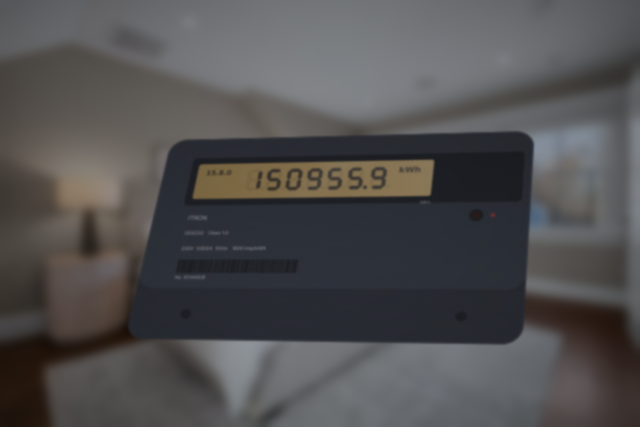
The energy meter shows kWh 150955.9
